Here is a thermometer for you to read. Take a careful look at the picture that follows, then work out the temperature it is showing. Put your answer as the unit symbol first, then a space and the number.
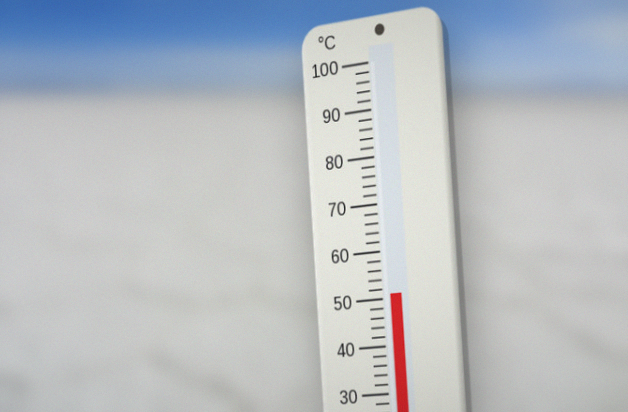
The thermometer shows °C 51
